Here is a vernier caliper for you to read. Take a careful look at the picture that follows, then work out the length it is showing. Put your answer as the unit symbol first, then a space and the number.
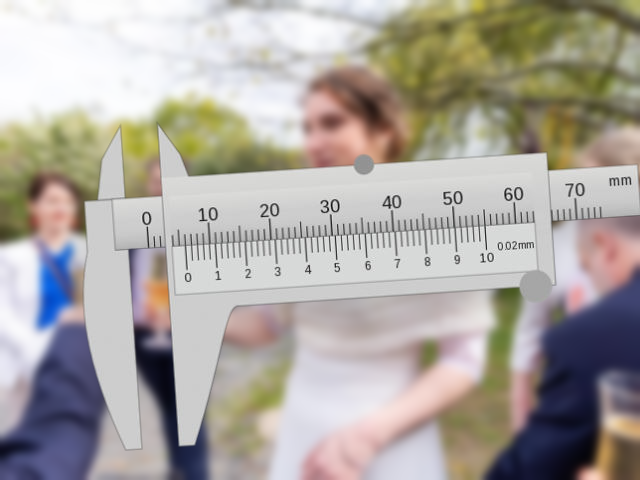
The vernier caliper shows mm 6.0
